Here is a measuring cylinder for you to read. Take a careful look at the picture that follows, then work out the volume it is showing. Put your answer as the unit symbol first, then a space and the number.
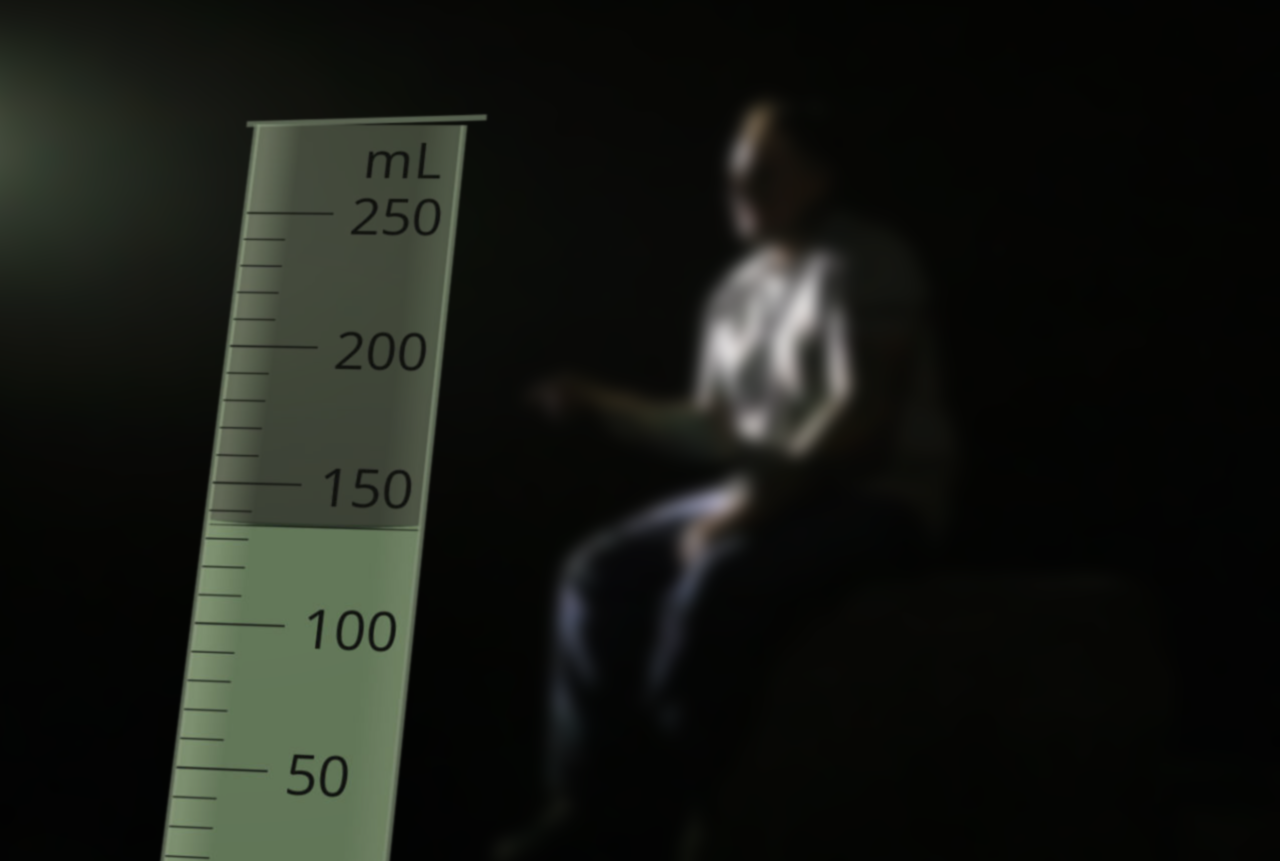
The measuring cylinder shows mL 135
